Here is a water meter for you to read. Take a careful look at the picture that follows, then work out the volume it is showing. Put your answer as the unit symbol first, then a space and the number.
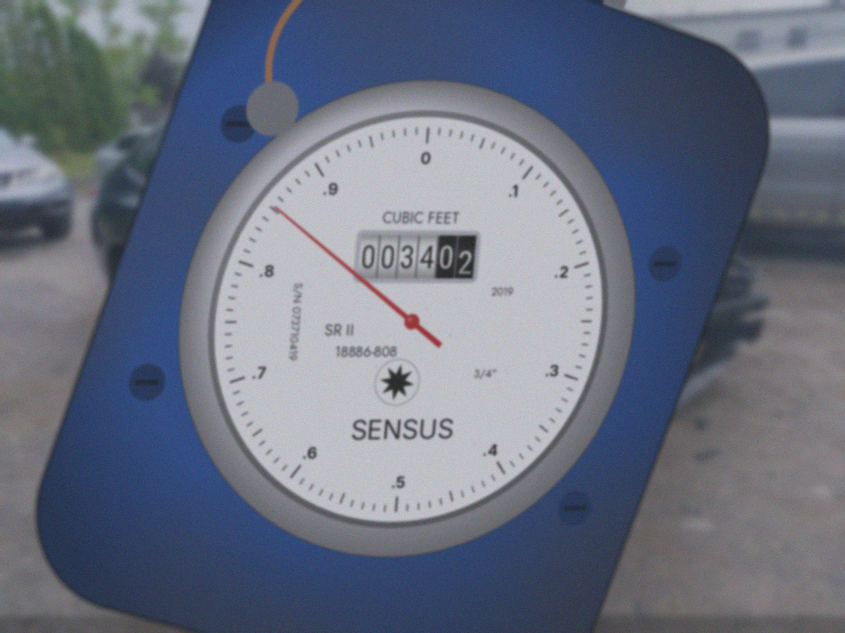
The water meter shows ft³ 3401.85
